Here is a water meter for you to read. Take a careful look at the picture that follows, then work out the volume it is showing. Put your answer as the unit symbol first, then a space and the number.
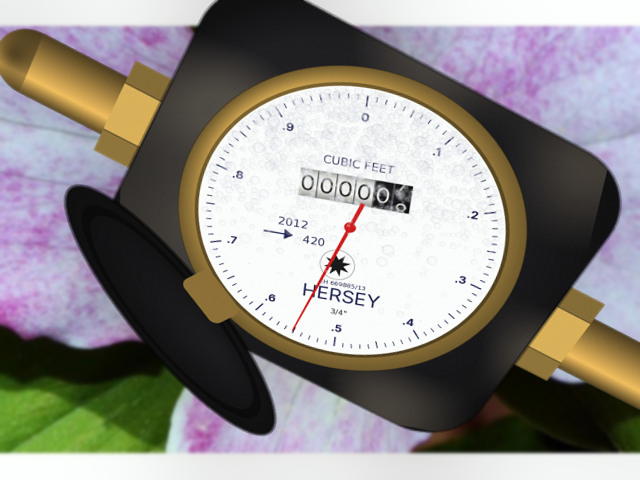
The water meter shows ft³ 7.55
